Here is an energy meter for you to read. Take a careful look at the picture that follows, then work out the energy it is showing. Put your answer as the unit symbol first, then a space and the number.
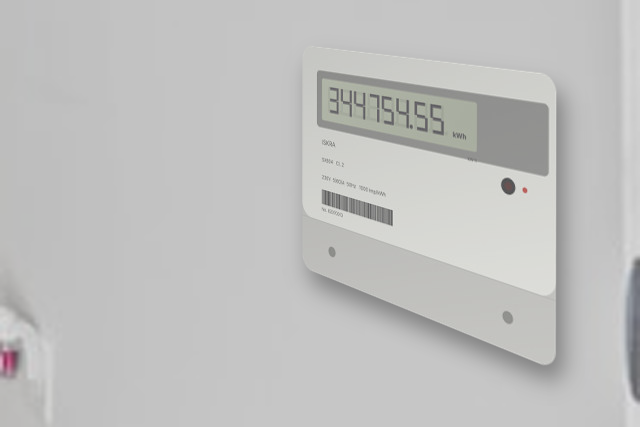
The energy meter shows kWh 344754.55
